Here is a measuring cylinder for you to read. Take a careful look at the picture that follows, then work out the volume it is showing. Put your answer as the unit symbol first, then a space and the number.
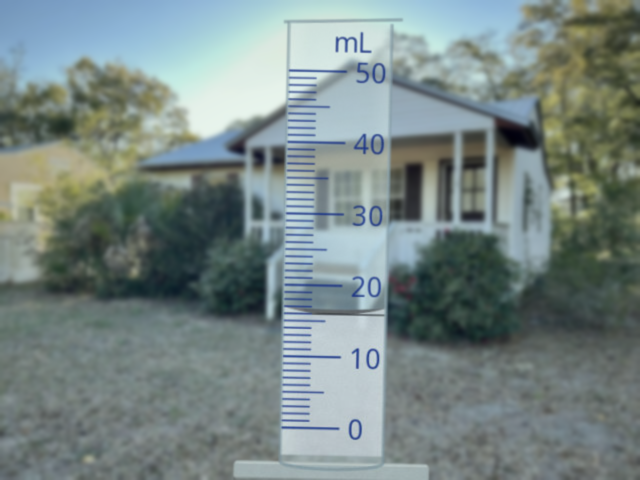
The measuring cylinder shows mL 16
